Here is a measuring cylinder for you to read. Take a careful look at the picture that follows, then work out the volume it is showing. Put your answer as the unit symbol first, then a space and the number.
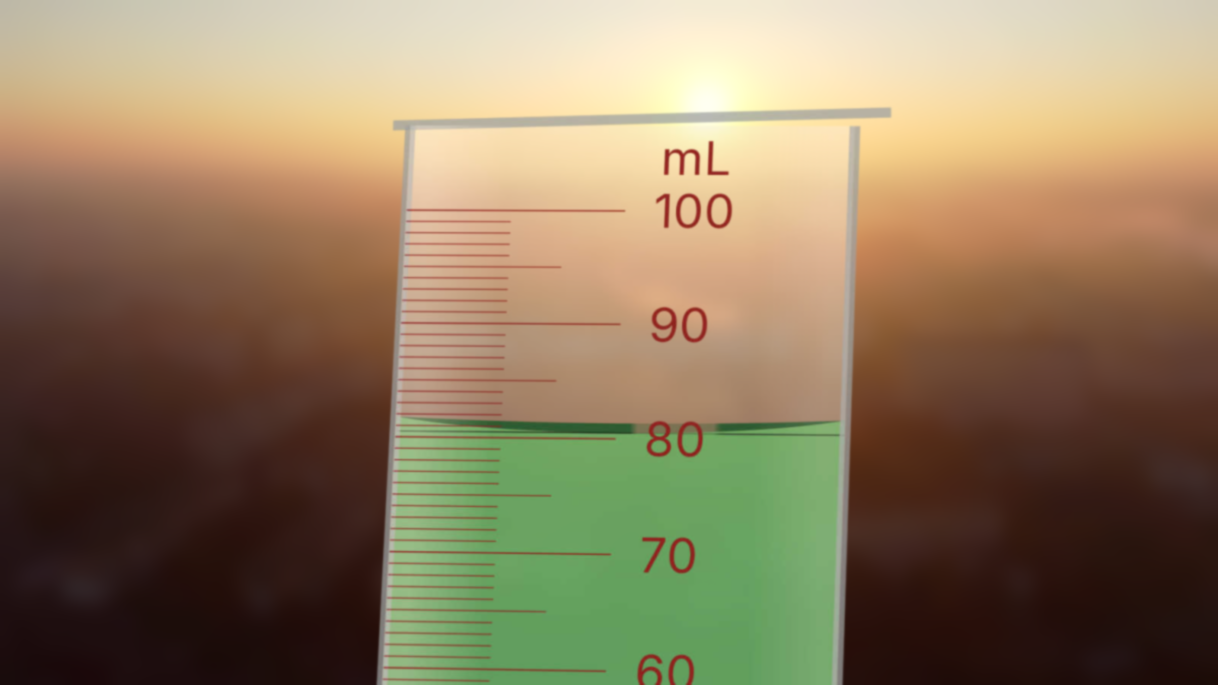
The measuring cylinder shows mL 80.5
